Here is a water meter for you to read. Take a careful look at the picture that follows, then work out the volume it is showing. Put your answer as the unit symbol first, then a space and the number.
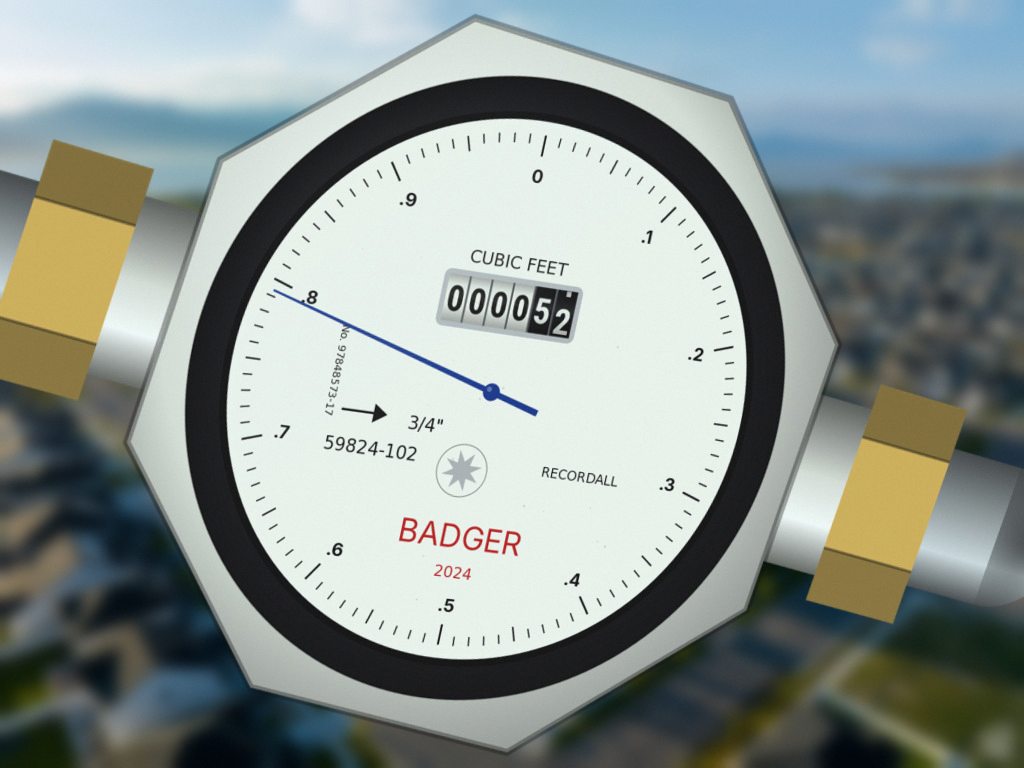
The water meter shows ft³ 51.79
